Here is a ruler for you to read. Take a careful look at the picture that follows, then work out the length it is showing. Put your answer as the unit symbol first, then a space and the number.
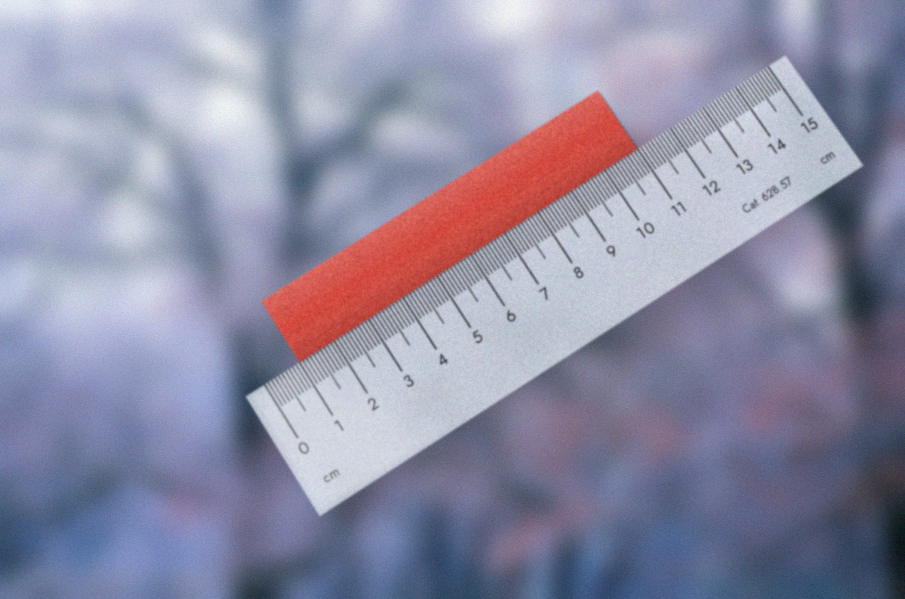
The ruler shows cm 10
